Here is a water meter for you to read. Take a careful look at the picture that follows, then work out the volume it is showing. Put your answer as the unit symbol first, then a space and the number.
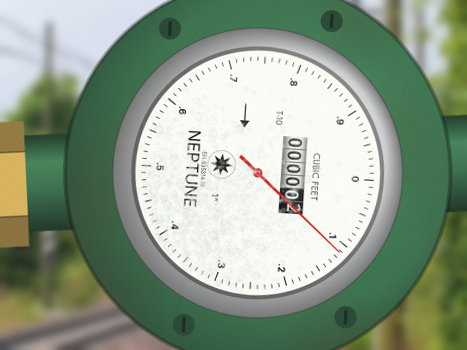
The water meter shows ft³ 2.11
